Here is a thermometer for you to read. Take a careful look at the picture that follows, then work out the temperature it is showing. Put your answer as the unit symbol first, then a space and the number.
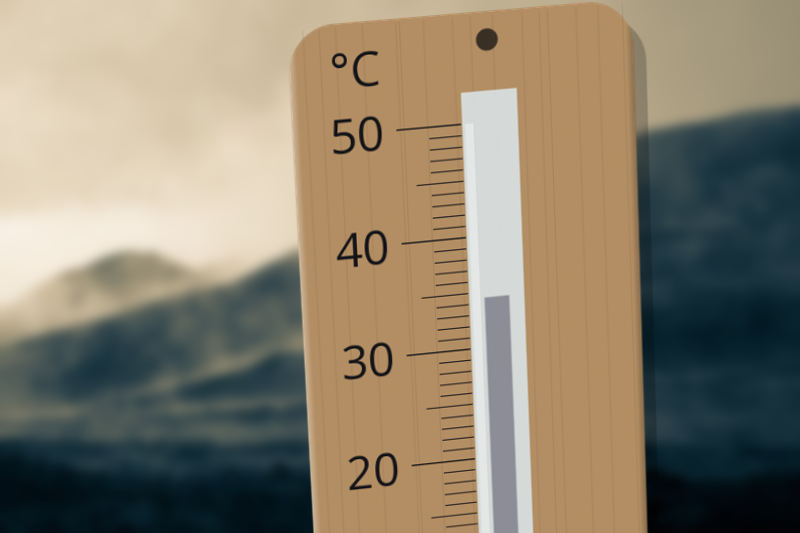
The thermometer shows °C 34.5
